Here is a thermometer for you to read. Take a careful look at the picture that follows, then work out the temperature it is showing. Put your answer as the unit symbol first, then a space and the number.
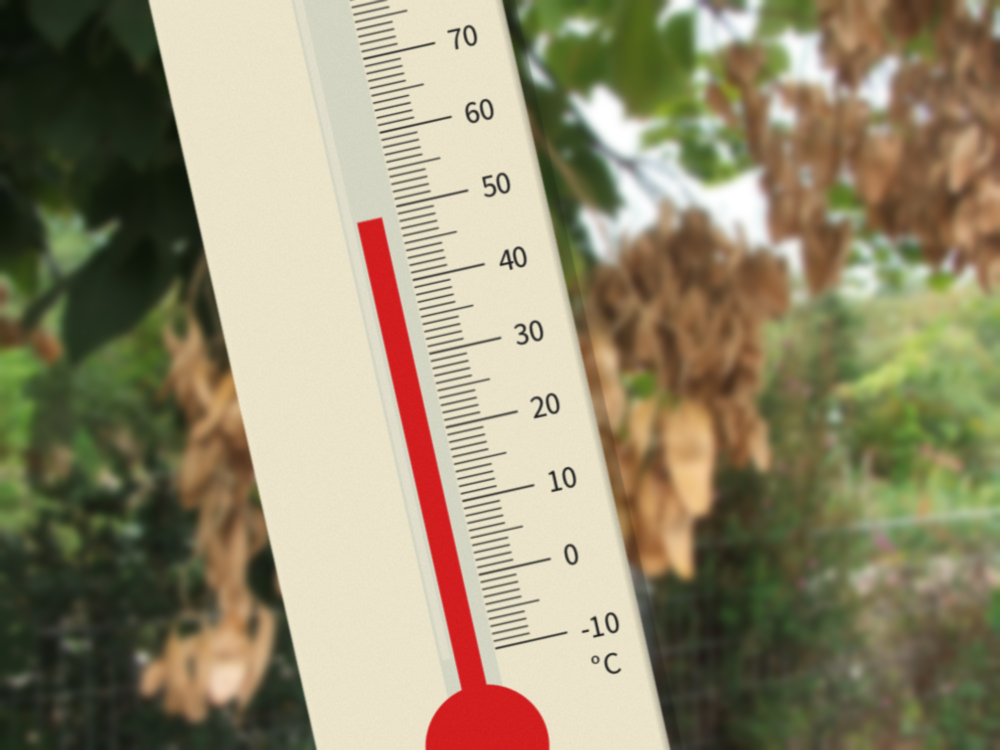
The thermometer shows °C 49
